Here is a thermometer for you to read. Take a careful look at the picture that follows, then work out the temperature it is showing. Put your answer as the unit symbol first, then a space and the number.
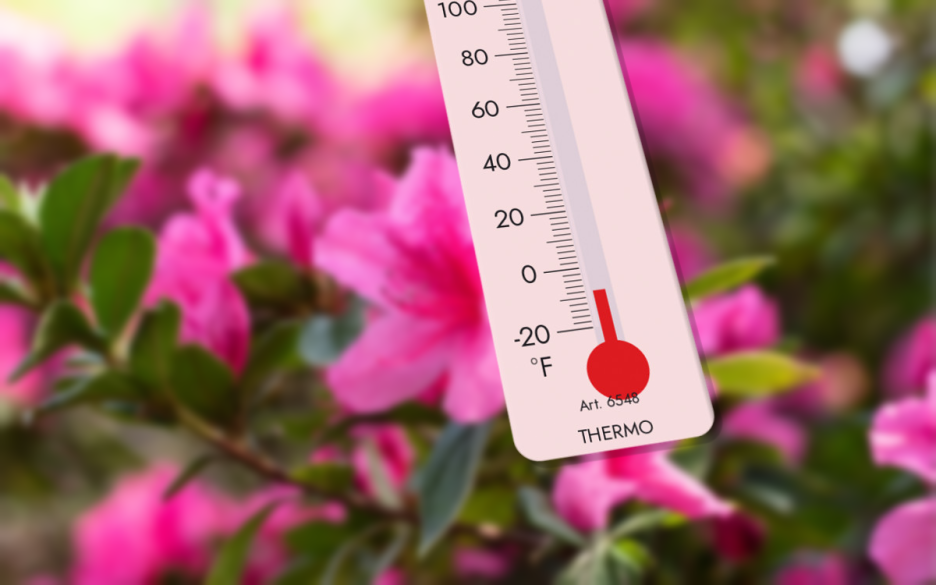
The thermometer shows °F -8
